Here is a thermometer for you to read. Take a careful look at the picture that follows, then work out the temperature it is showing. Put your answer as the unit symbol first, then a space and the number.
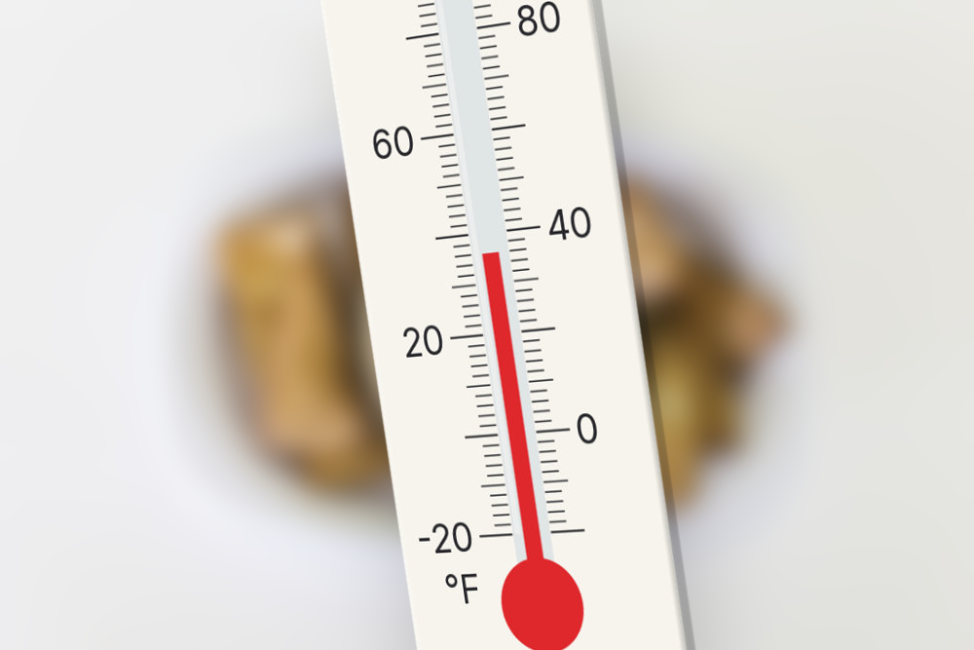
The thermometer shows °F 36
